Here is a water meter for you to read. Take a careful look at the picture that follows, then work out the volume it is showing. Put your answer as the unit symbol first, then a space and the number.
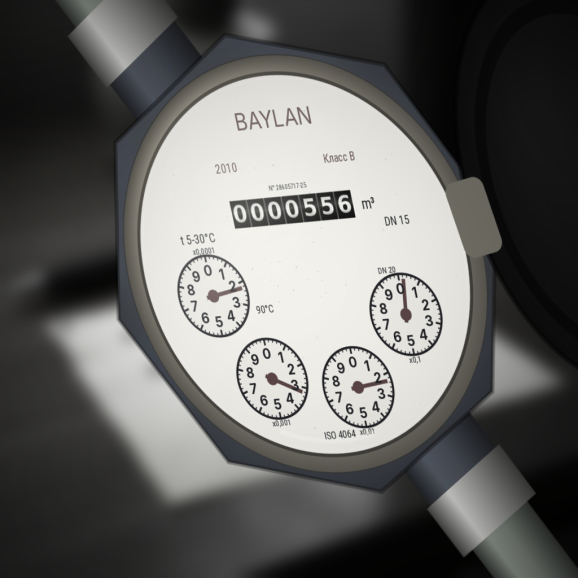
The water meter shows m³ 556.0232
